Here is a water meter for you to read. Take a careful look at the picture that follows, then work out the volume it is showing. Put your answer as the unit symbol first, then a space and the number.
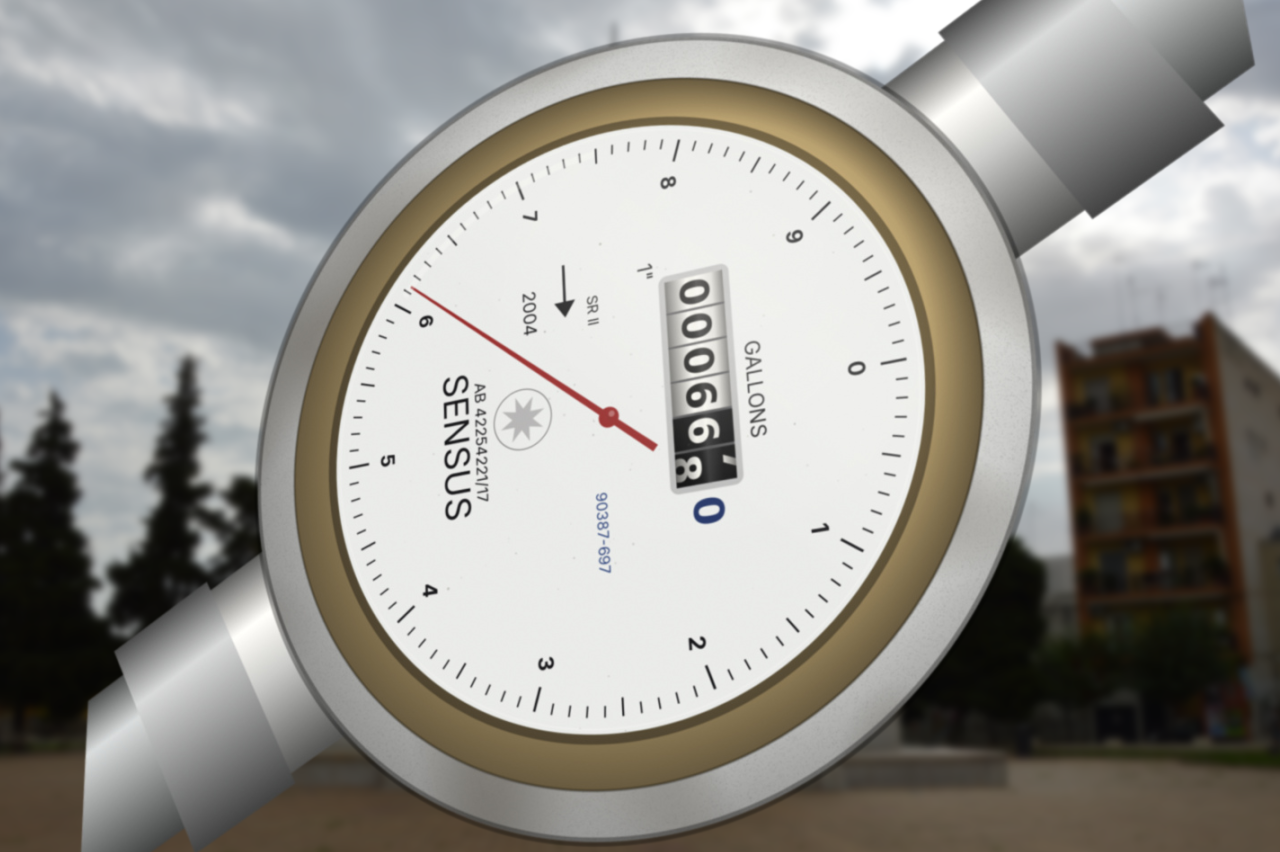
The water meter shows gal 6676.1
